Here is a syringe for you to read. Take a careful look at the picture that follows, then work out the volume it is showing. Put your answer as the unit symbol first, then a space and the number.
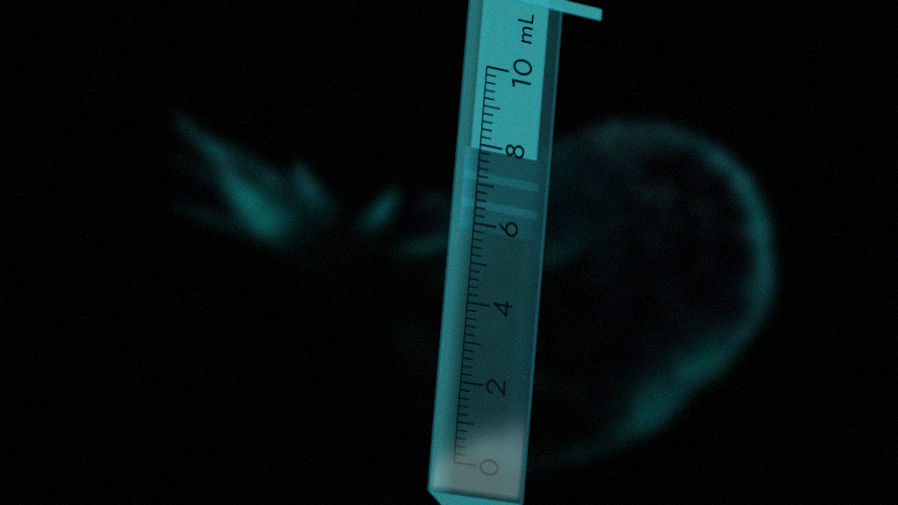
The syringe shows mL 5.8
